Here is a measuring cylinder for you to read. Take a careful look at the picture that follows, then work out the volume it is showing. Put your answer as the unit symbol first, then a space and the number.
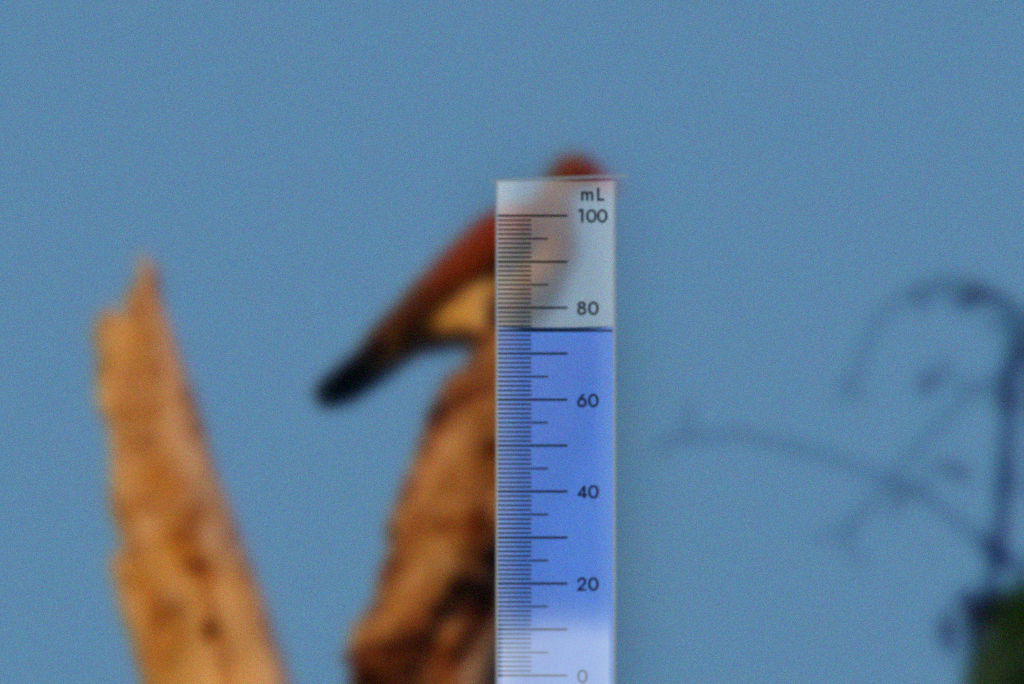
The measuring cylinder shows mL 75
